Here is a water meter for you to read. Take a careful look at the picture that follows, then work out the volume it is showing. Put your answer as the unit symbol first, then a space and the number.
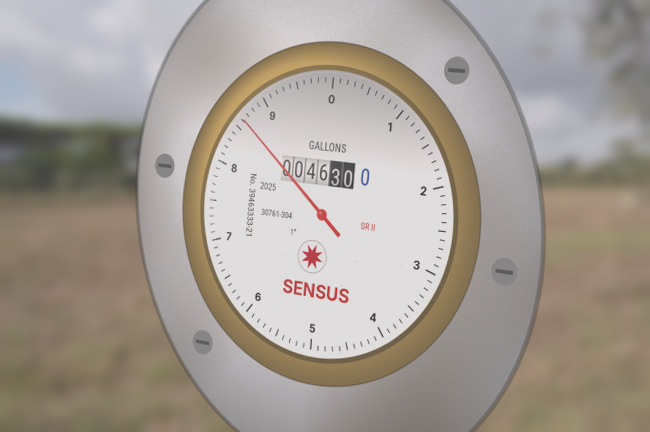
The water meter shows gal 46298.6
